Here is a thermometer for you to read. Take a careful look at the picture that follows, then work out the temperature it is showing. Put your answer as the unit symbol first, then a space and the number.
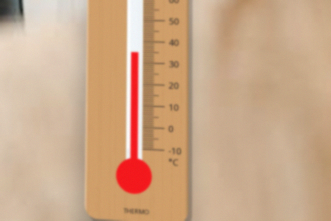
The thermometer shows °C 35
